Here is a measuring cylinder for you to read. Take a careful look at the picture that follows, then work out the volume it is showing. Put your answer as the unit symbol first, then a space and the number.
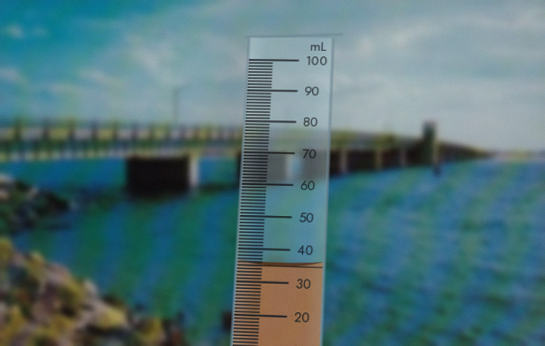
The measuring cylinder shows mL 35
